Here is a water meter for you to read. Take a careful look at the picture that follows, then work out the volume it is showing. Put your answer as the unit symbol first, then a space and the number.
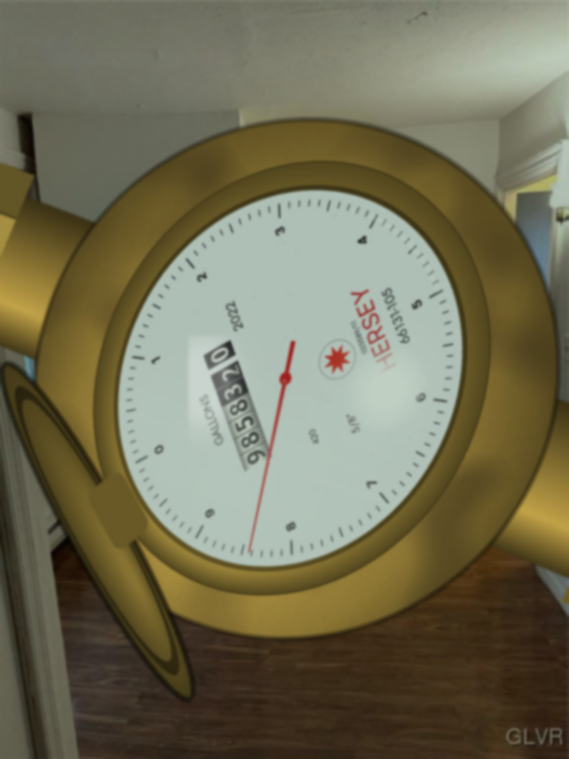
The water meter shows gal 9858318.4
